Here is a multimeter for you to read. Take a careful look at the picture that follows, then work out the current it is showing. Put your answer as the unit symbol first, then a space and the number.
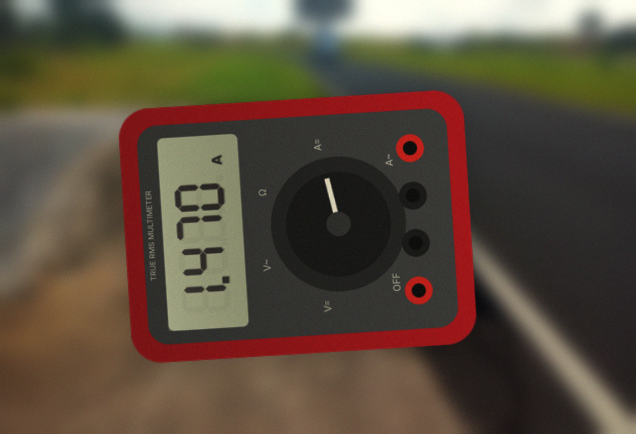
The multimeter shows A 1.470
